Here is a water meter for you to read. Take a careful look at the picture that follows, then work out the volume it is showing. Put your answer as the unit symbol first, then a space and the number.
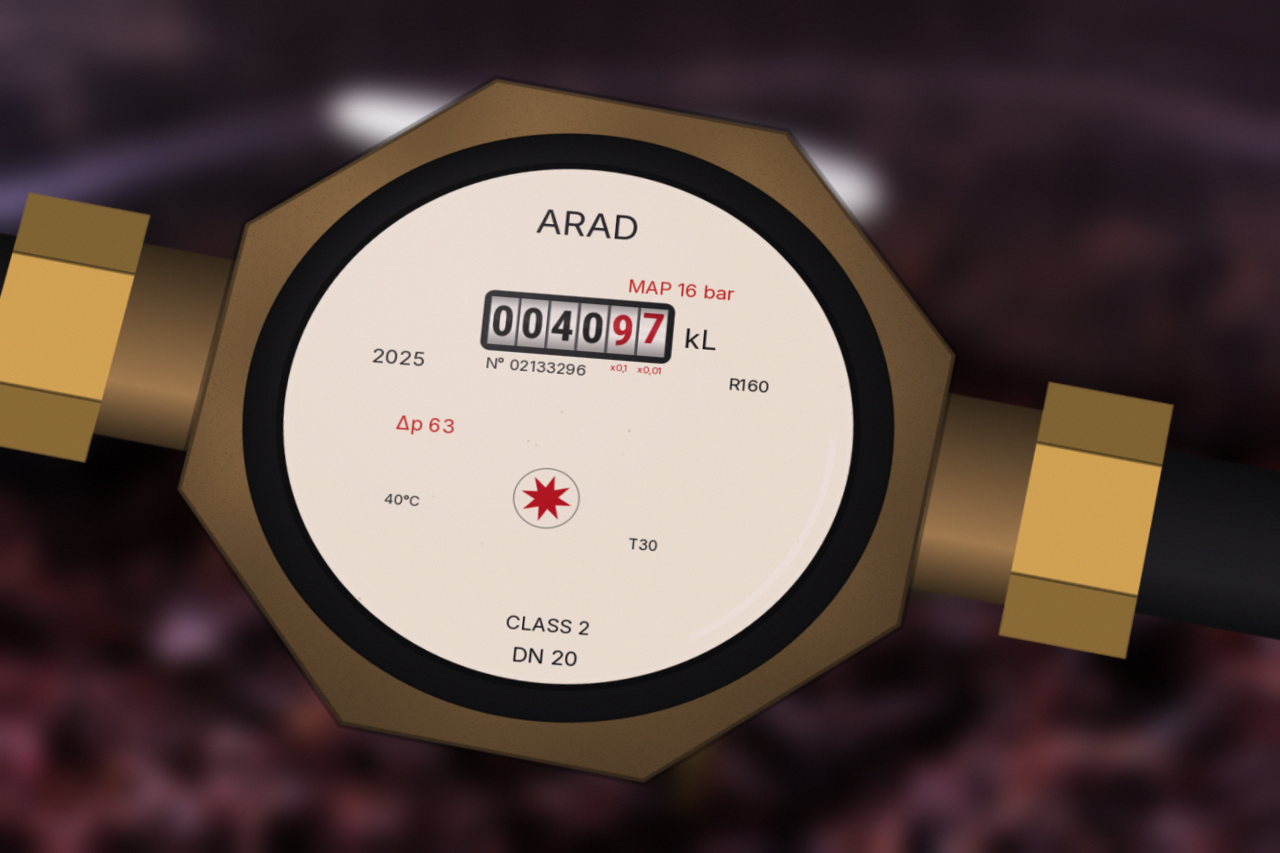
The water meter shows kL 40.97
